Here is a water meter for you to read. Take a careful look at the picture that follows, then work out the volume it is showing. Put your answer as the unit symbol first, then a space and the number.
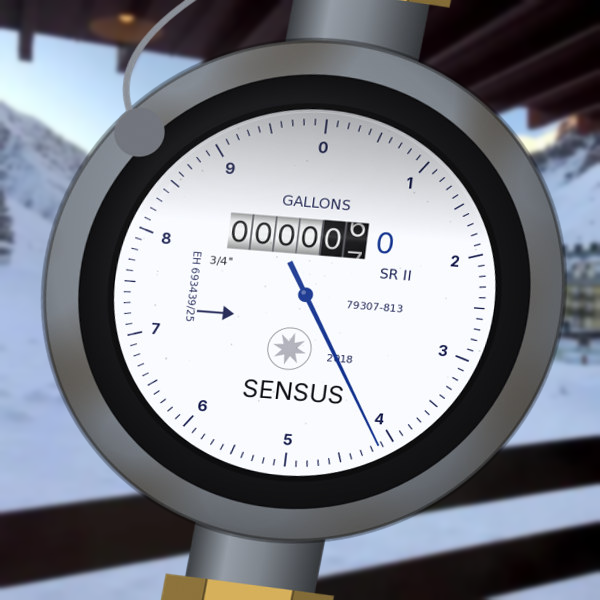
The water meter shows gal 64.1
